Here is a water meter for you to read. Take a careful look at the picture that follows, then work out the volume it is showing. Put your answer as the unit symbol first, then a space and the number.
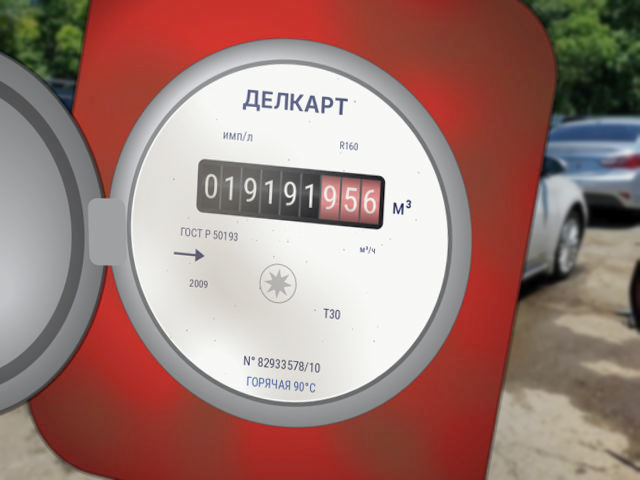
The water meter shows m³ 19191.956
